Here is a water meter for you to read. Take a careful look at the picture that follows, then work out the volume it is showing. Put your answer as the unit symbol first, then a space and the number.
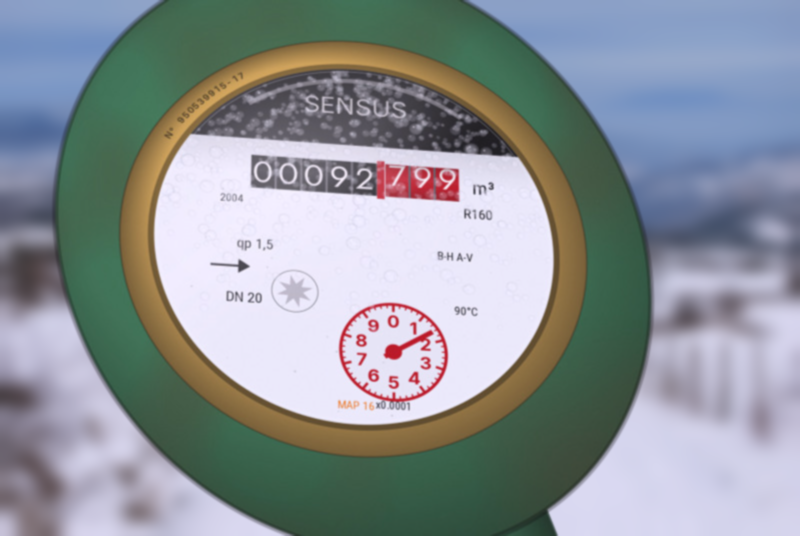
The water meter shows m³ 92.7991
